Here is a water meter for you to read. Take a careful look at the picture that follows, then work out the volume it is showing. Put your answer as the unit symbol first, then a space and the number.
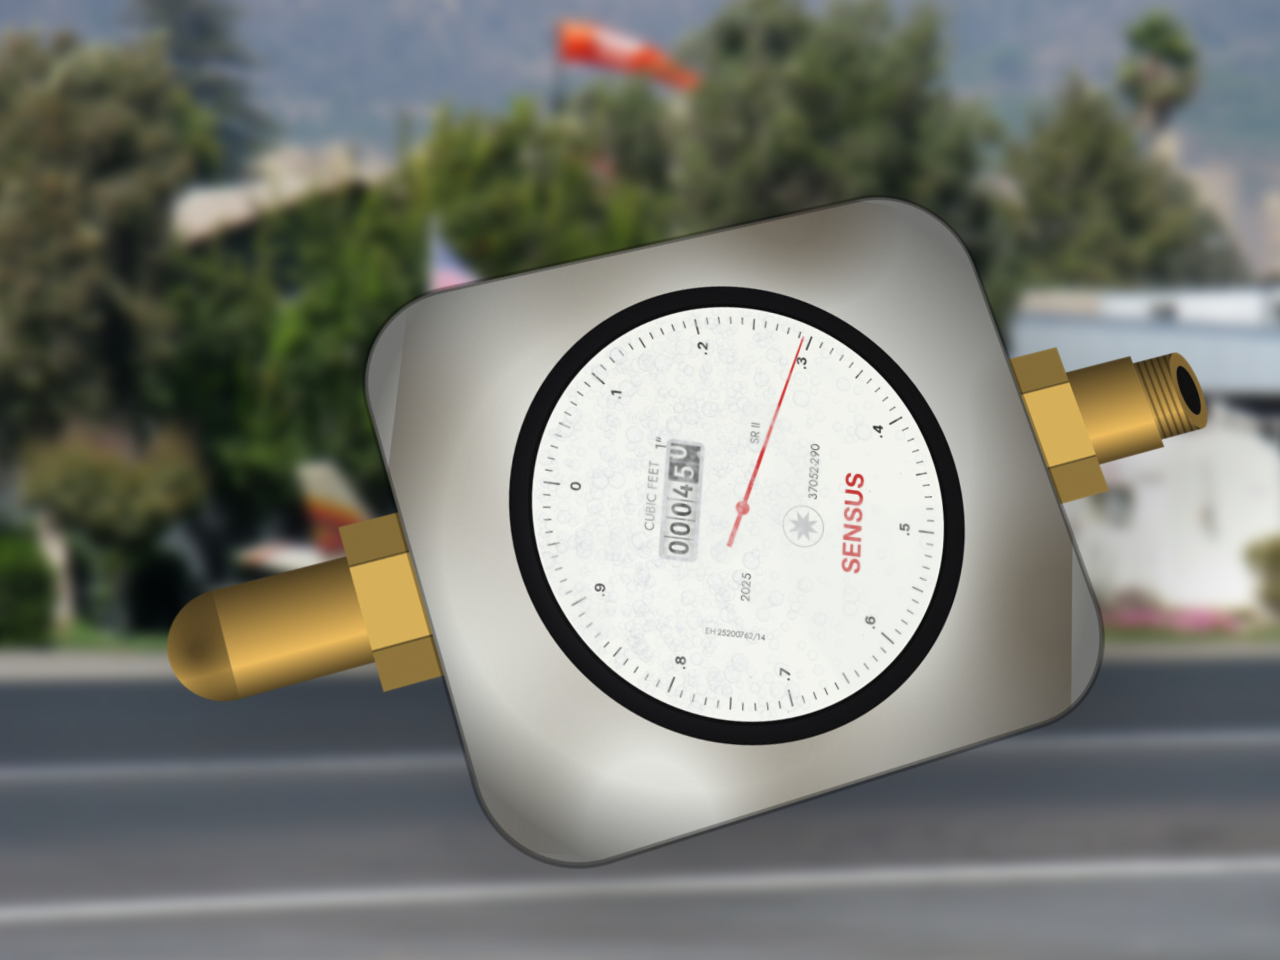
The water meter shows ft³ 450.29
